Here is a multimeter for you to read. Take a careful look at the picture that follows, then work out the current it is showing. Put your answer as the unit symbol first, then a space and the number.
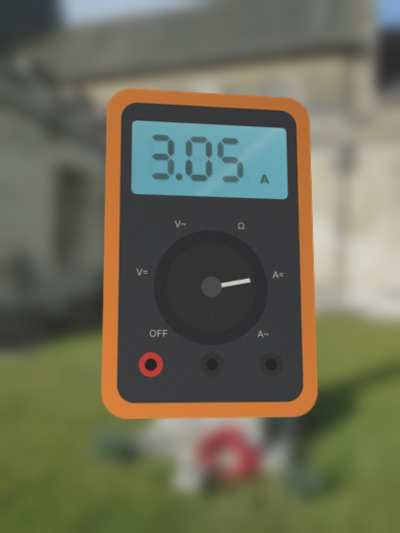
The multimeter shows A 3.05
